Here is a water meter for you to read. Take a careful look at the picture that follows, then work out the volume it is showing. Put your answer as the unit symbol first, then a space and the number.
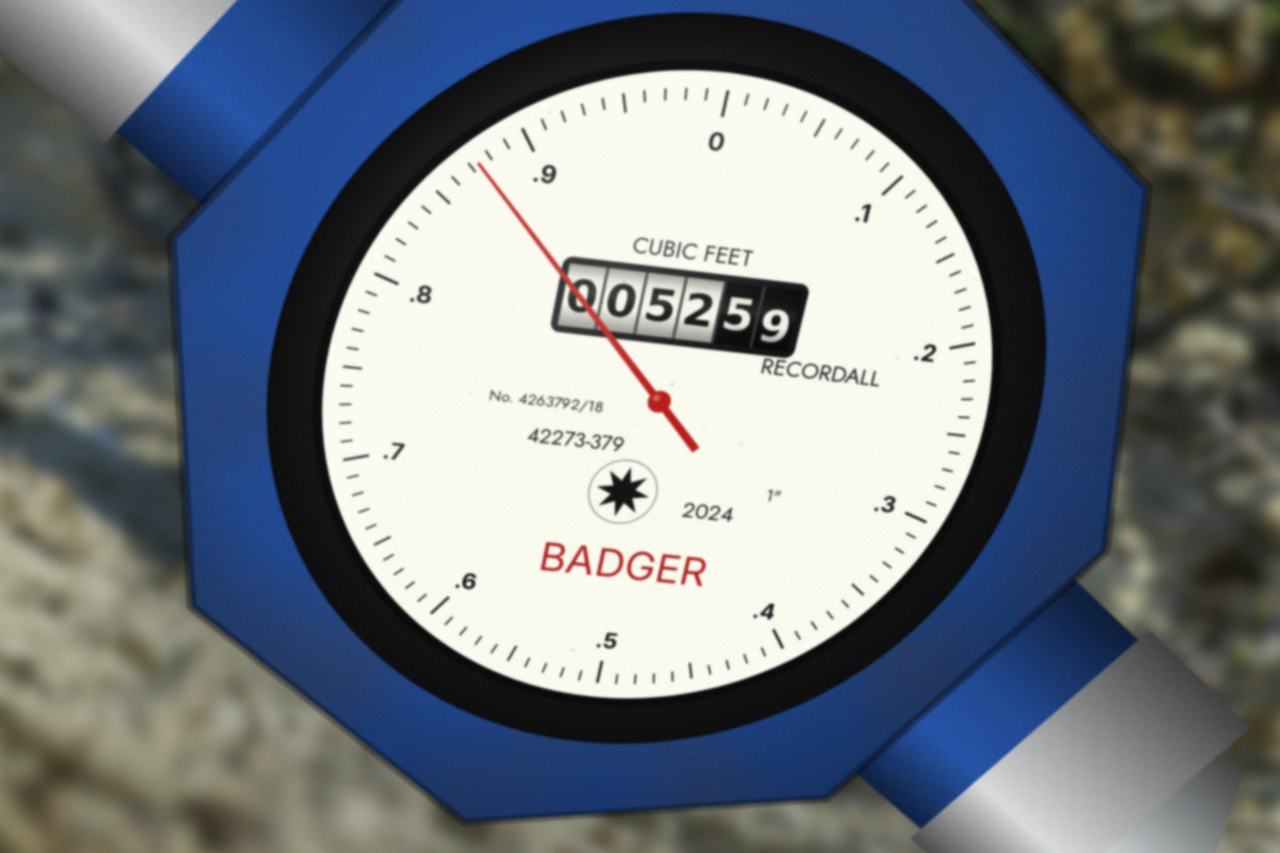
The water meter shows ft³ 5258.87
